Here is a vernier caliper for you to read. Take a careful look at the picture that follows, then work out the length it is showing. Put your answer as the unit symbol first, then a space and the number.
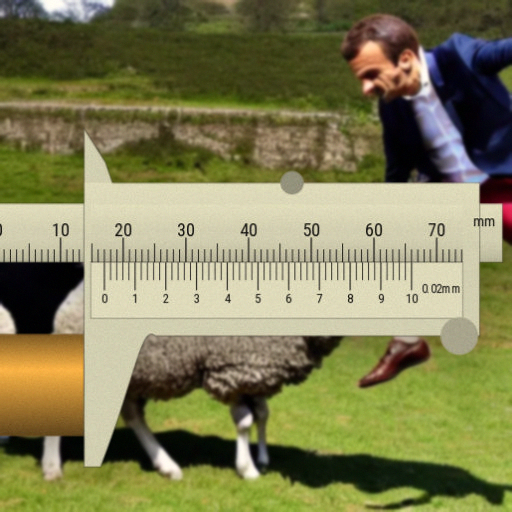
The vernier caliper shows mm 17.0
